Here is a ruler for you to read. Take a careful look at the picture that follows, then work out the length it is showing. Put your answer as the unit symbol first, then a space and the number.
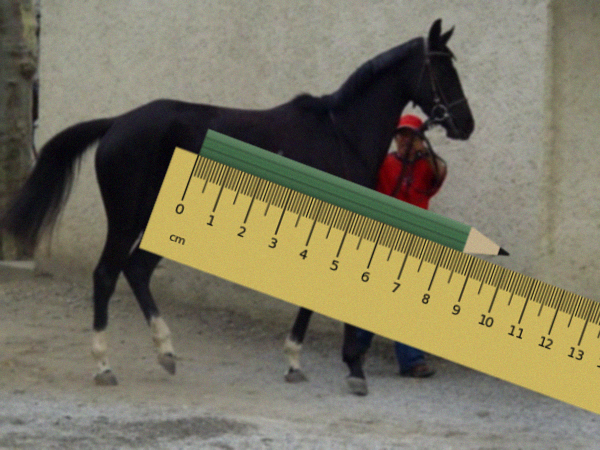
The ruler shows cm 10
